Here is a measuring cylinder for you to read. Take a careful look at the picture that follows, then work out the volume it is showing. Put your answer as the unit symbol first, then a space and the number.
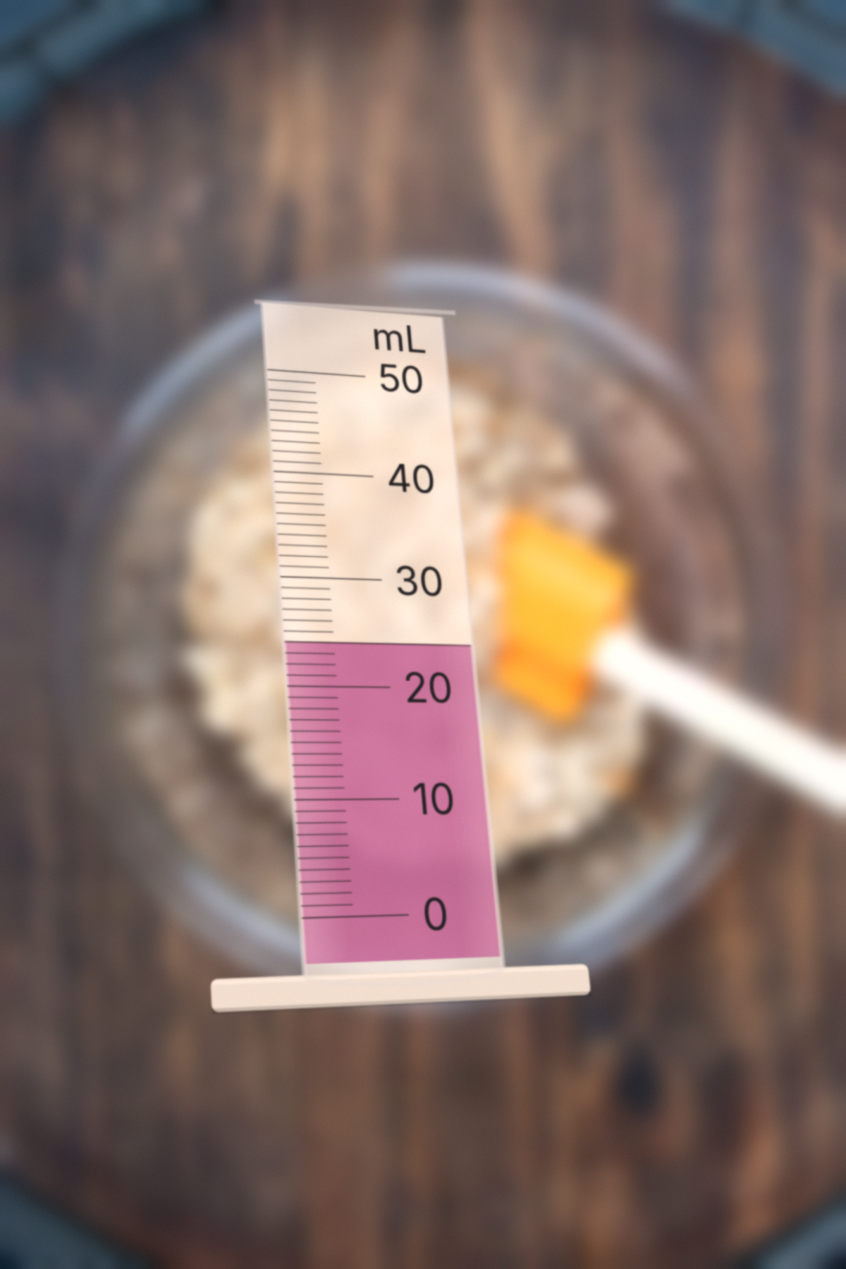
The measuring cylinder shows mL 24
